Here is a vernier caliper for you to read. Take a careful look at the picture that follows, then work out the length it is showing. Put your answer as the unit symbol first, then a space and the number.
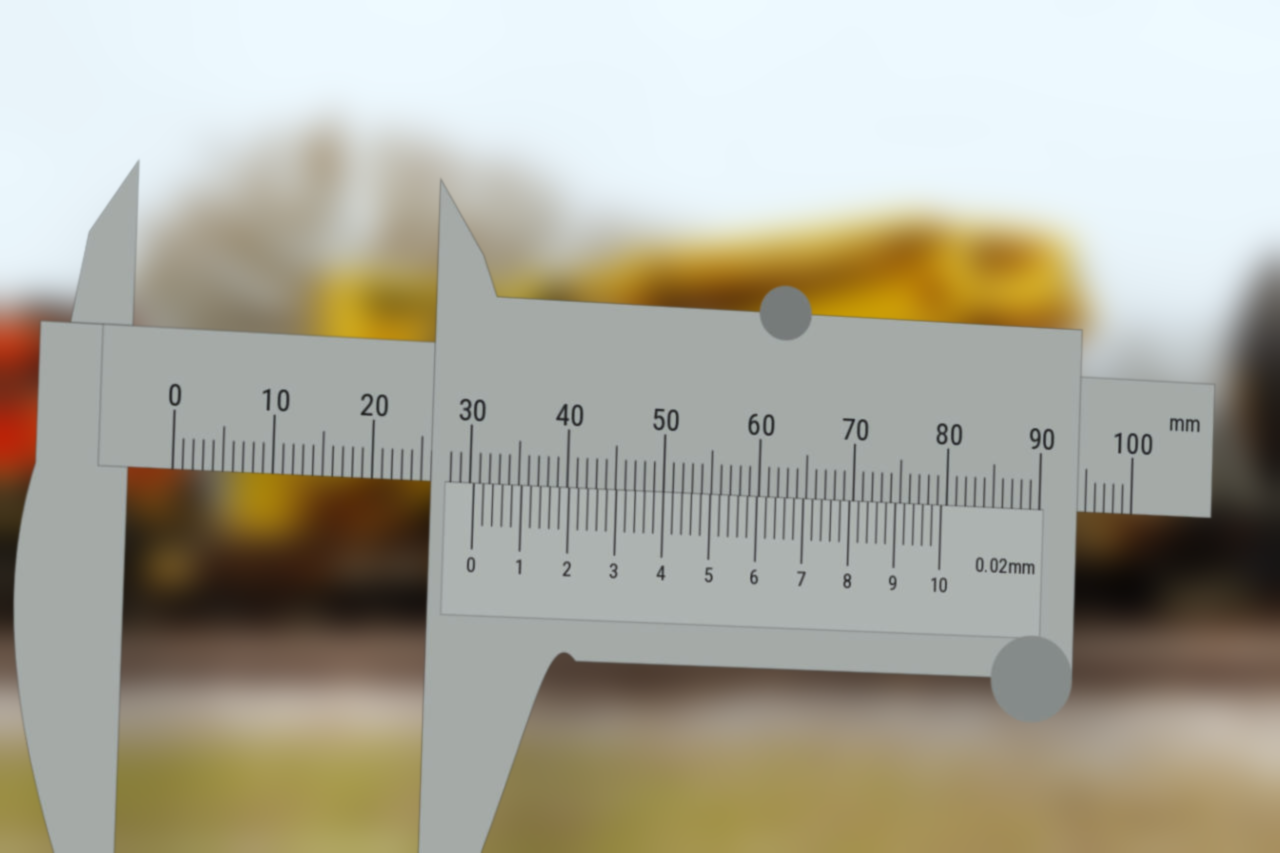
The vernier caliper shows mm 30.4
